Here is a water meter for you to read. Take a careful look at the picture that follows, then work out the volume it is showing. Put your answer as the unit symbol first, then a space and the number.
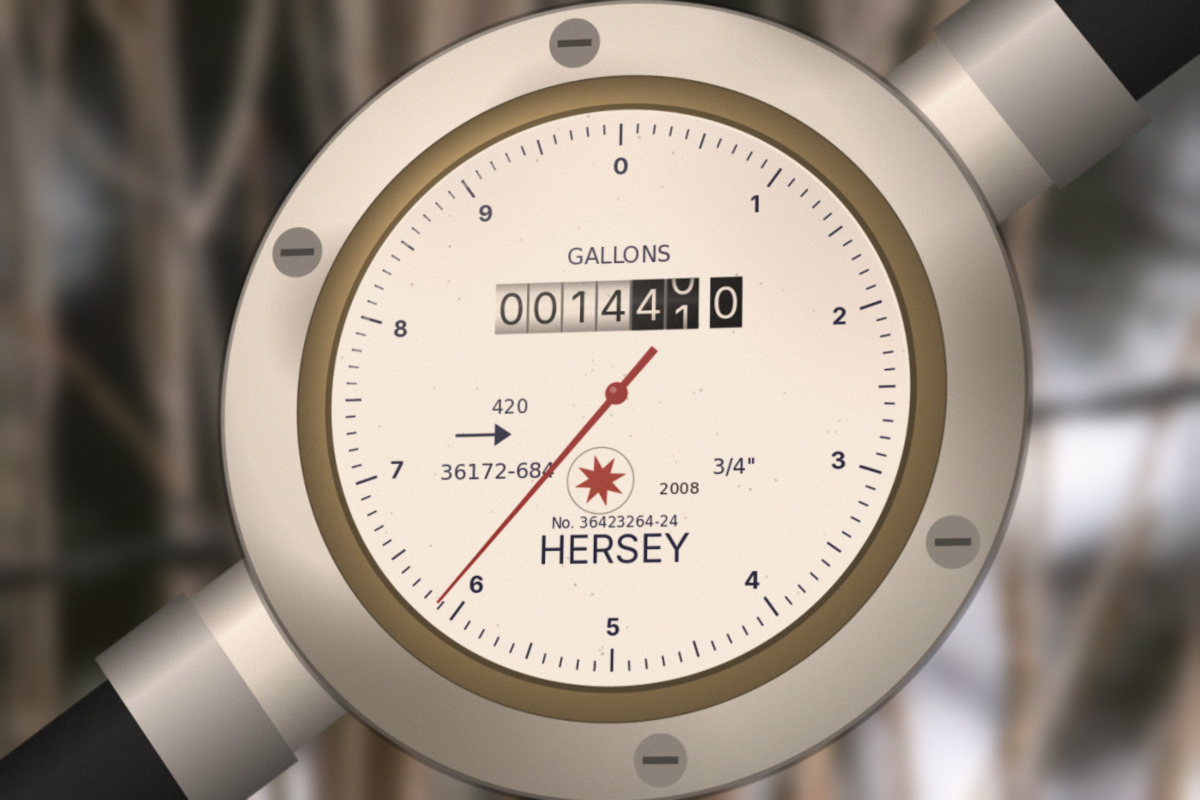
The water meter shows gal 14406.1
